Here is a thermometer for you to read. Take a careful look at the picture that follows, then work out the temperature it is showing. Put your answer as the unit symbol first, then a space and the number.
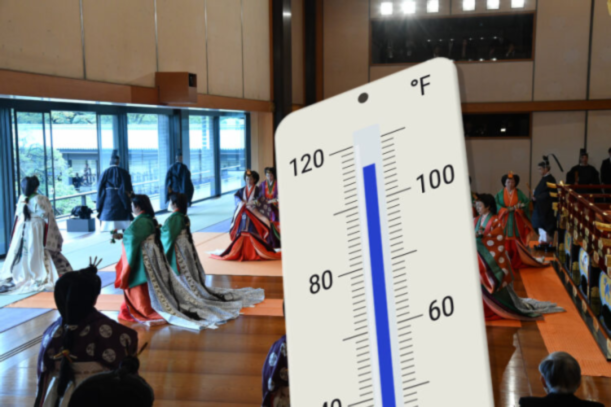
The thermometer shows °F 112
